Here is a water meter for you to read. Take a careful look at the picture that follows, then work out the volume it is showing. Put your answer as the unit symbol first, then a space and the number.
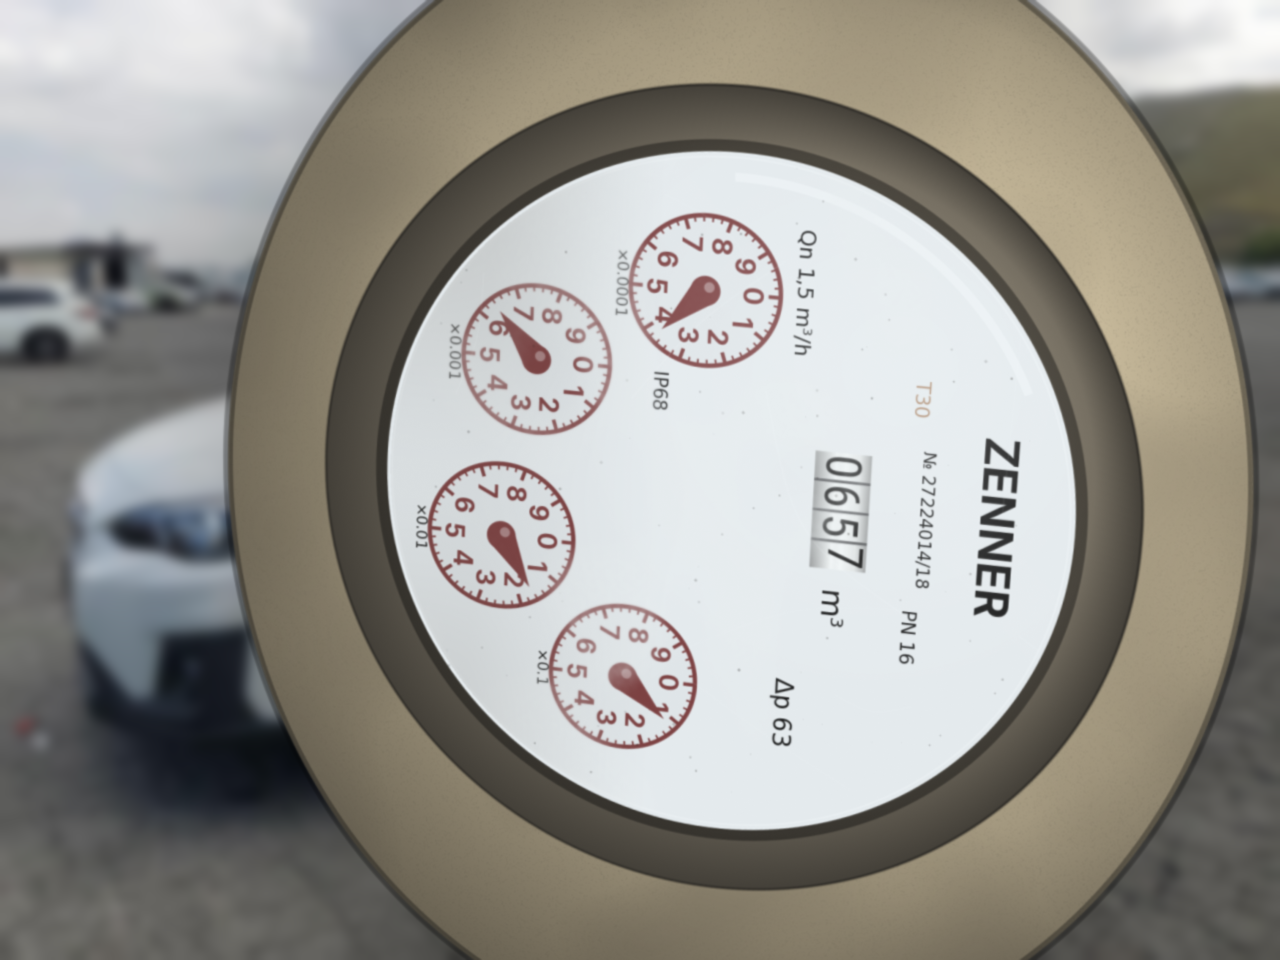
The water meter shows m³ 657.1163
